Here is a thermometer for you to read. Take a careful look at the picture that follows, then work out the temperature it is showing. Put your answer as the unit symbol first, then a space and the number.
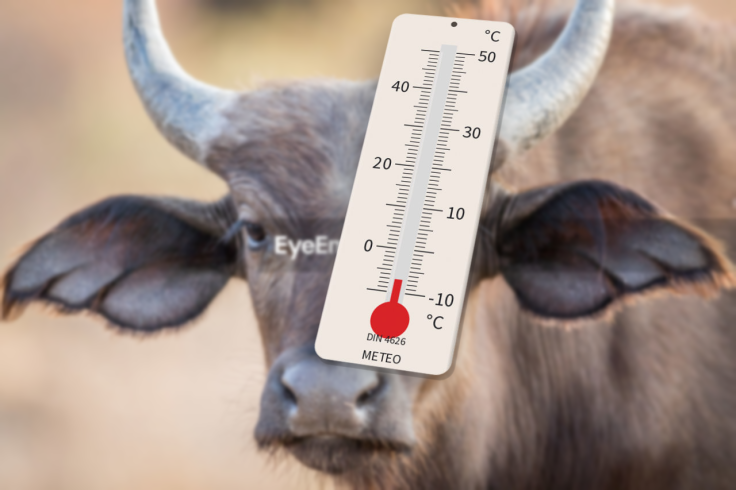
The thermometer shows °C -7
